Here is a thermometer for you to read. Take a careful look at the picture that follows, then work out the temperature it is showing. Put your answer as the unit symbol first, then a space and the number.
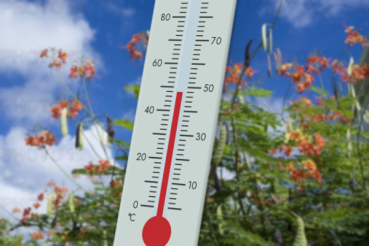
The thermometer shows °C 48
